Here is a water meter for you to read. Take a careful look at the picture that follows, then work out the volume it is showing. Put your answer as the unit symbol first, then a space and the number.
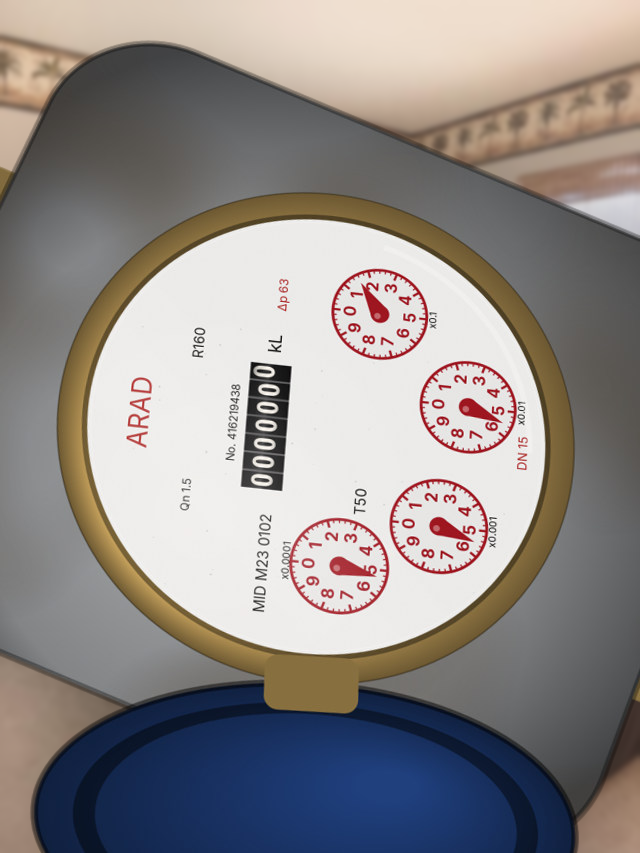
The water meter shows kL 0.1555
